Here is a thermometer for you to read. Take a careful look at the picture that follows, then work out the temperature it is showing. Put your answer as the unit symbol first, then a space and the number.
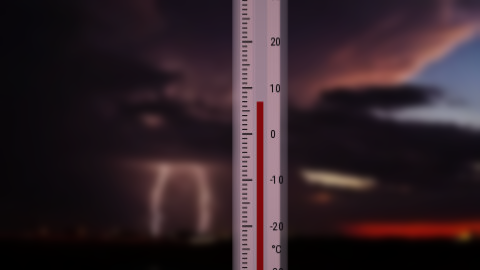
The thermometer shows °C 7
